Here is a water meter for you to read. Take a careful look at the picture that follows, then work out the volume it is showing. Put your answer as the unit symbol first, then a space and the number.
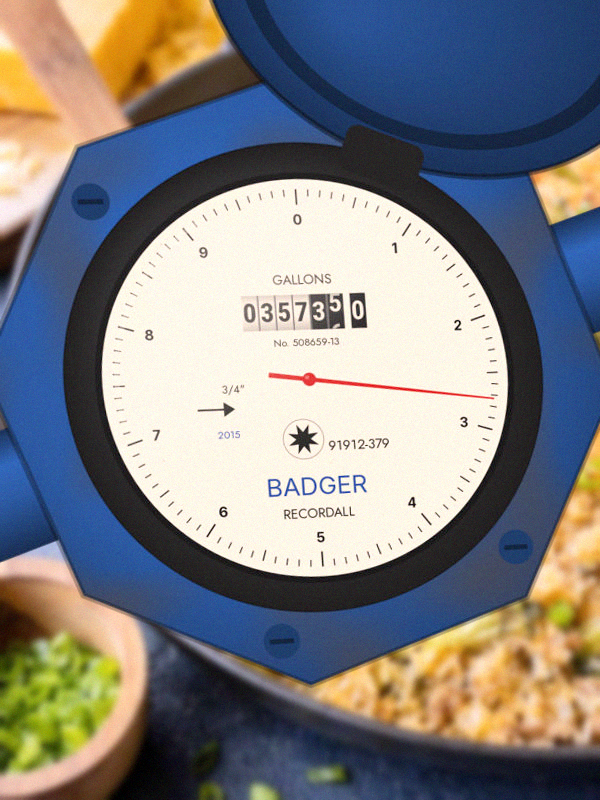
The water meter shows gal 357352.7
